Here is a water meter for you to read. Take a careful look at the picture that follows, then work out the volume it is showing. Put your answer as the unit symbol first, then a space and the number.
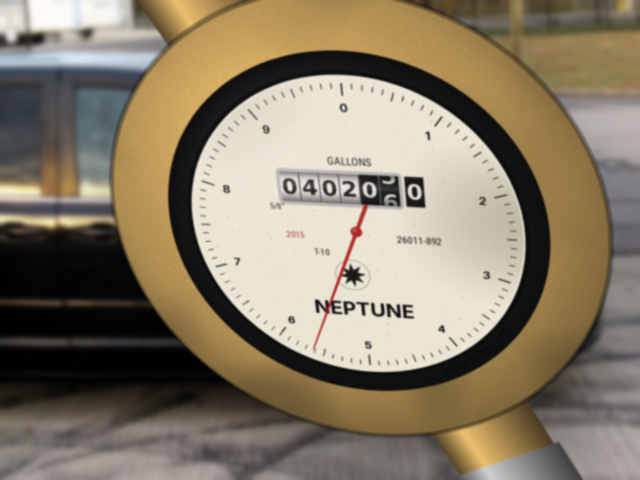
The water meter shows gal 402055.6
